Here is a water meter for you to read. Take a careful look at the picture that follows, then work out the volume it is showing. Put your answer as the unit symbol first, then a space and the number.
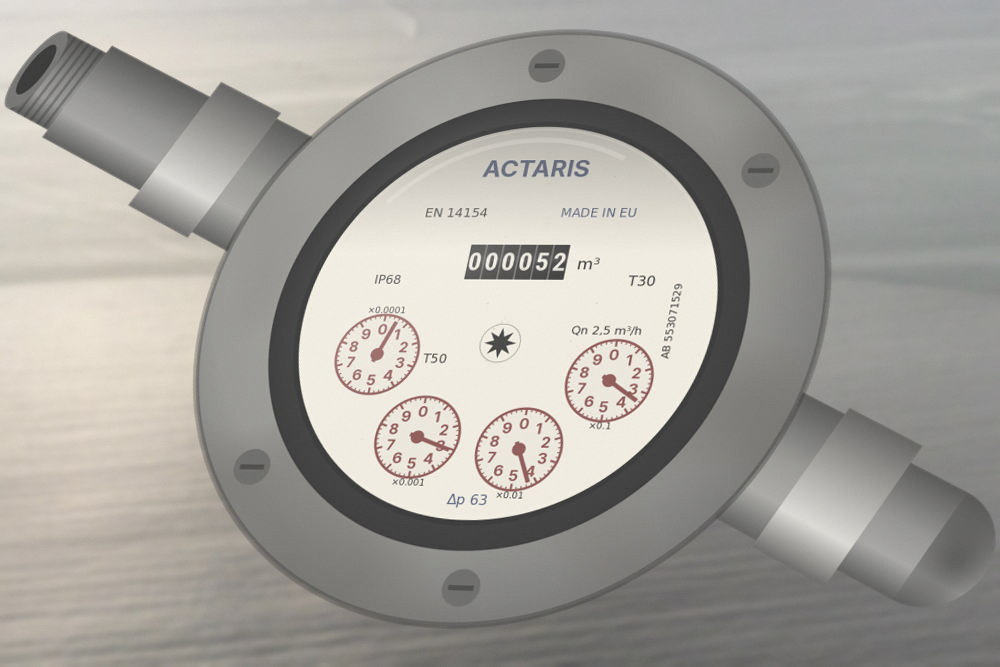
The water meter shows m³ 52.3430
